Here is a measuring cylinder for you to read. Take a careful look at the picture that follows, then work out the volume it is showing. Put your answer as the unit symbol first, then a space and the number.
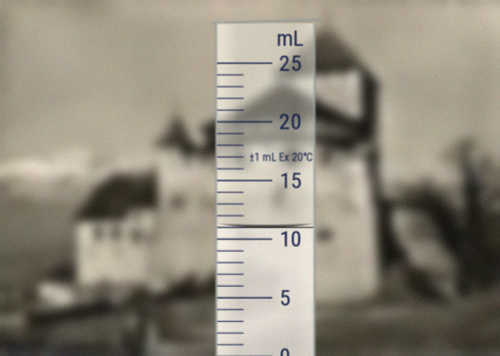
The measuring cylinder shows mL 11
